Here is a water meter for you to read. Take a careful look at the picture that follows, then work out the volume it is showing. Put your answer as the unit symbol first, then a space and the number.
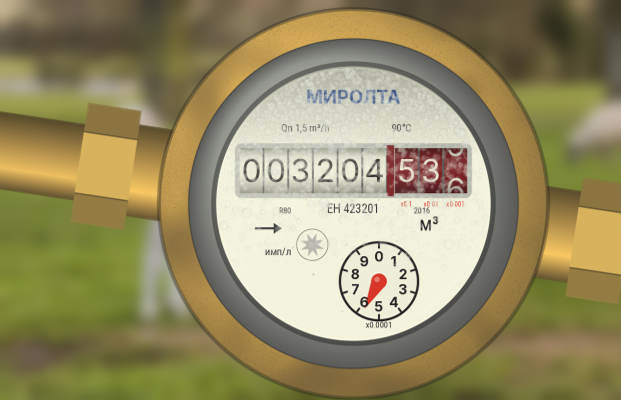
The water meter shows m³ 3204.5355
